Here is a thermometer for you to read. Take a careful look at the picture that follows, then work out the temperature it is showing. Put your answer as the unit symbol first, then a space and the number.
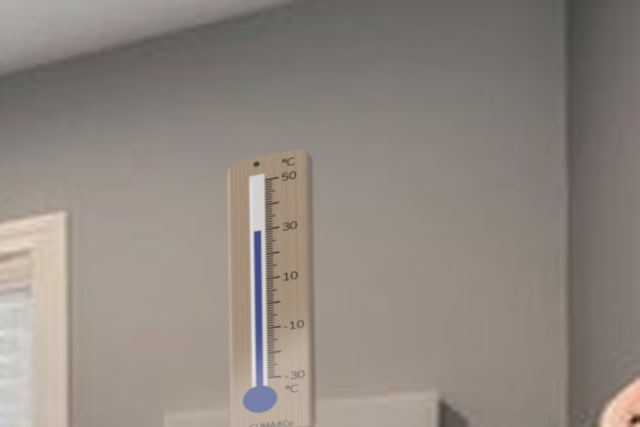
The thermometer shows °C 30
